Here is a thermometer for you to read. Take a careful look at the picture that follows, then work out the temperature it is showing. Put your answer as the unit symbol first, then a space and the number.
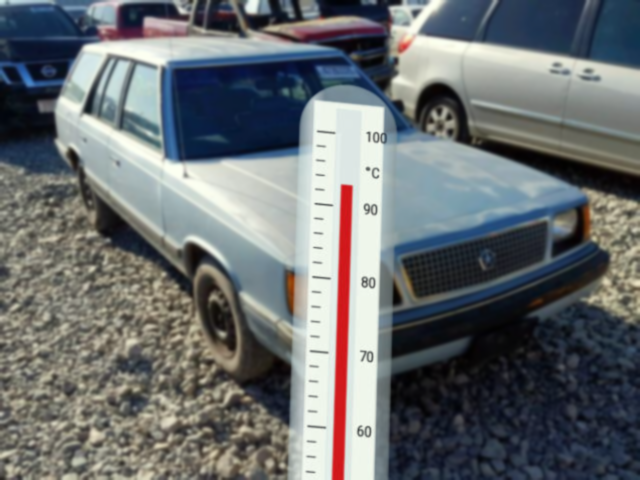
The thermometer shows °C 93
